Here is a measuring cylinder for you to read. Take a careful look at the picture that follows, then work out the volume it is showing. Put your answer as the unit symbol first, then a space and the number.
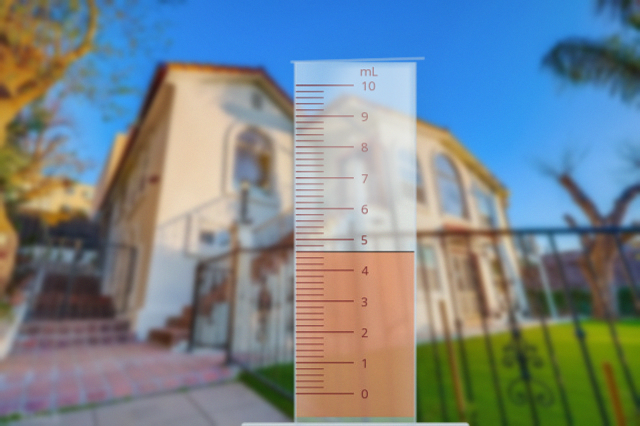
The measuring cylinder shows mL 4.6
